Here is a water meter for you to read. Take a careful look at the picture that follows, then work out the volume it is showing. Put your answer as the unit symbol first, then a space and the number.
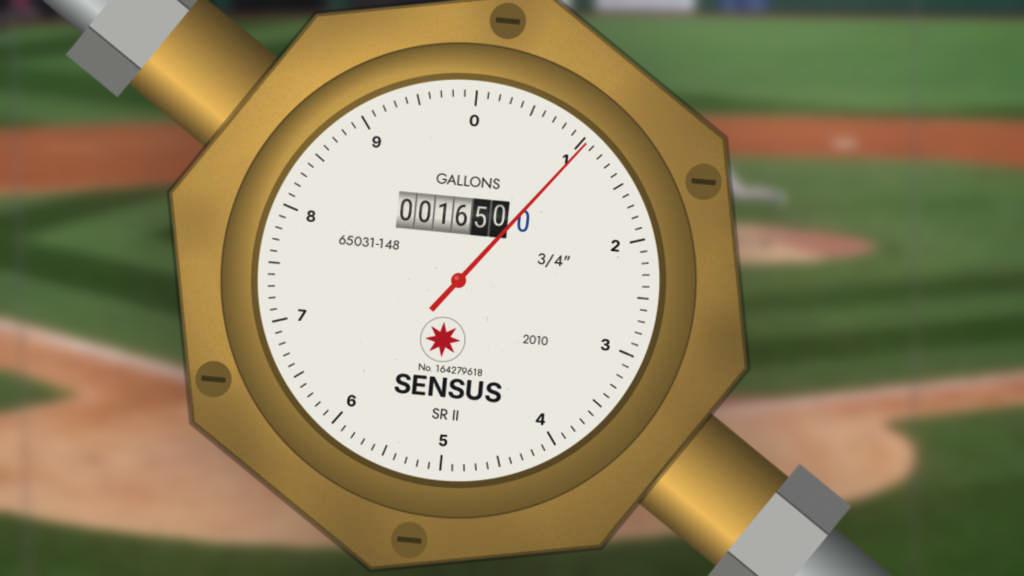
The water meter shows gal 16501.0
